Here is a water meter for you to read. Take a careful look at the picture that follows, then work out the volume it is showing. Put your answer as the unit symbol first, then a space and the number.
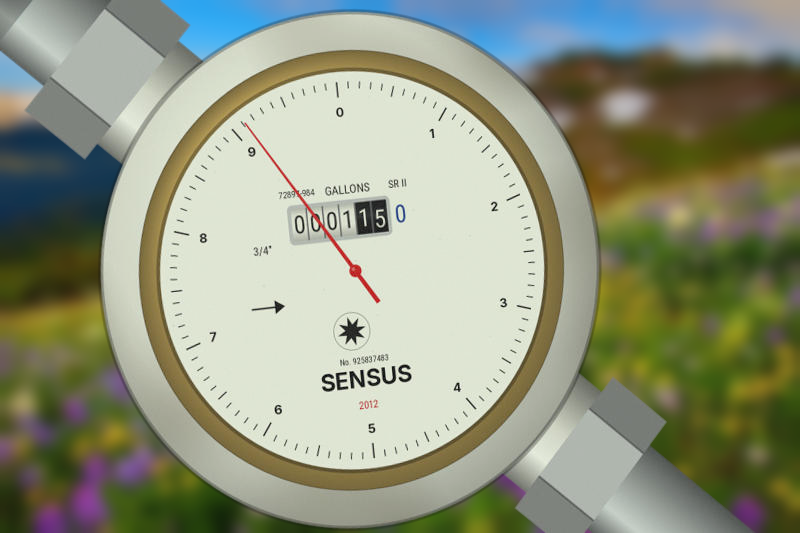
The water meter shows gal 1149.1
